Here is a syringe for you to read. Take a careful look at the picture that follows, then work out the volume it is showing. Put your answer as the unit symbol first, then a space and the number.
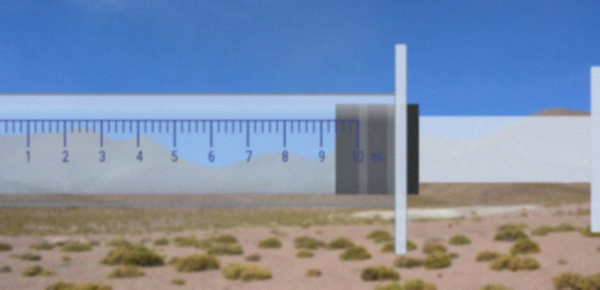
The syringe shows mL 9.4
